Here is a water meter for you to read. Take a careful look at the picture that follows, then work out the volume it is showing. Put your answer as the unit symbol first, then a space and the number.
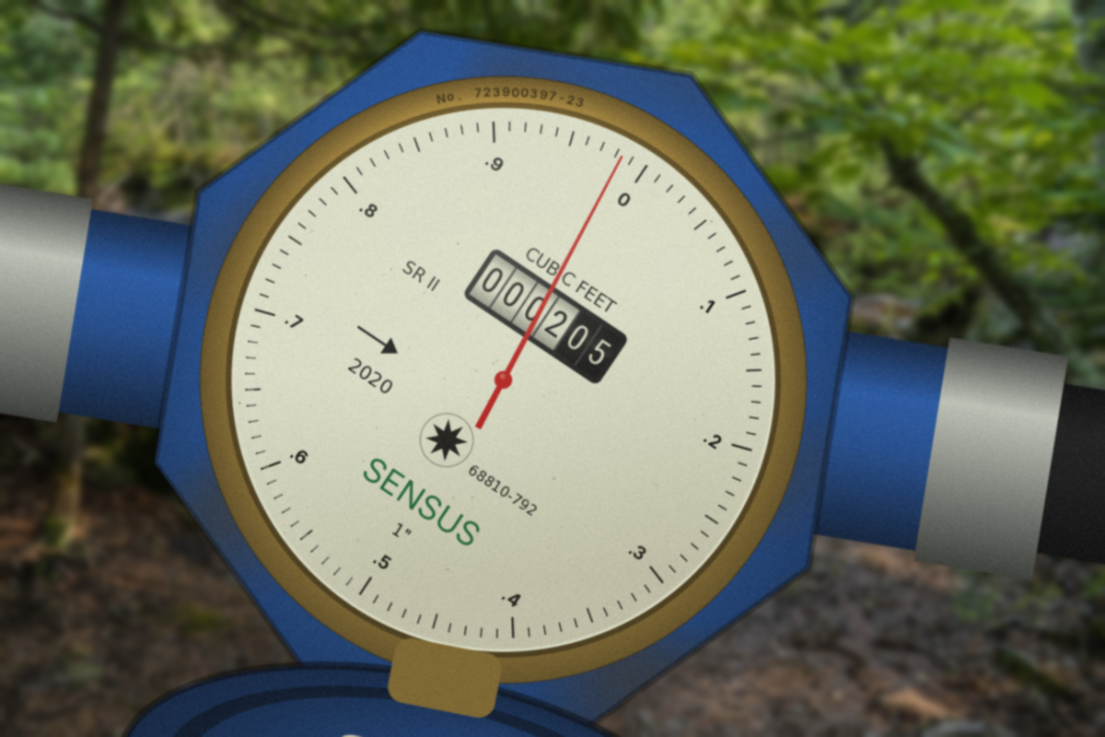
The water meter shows ft³ 204.98
